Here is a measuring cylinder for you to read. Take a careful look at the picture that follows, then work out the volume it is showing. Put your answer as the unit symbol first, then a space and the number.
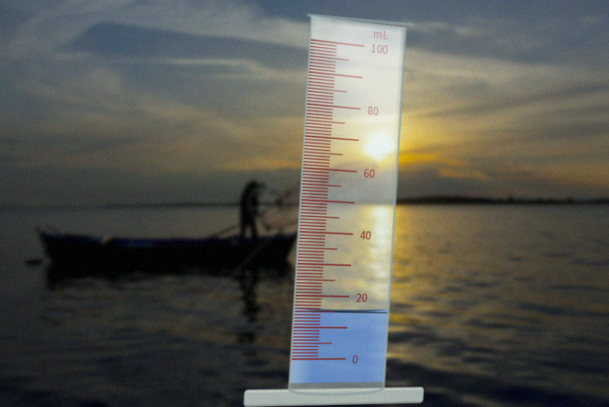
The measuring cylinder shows mL 15
